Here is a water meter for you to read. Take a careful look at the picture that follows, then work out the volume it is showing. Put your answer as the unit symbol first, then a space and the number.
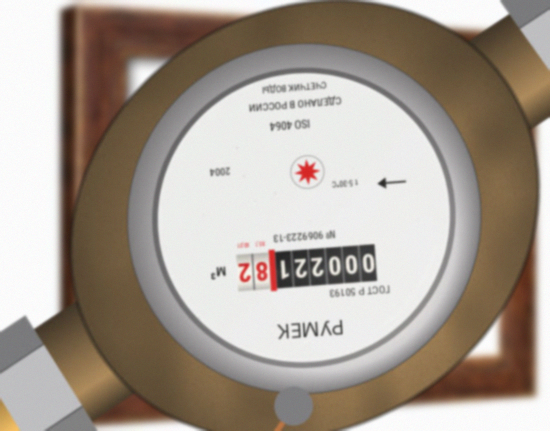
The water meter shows m³ 221.82
